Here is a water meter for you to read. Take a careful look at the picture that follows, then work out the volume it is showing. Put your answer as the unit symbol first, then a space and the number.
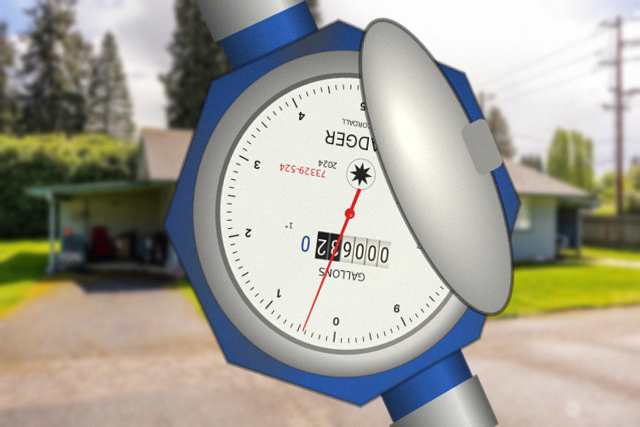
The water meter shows gal 6320.4
